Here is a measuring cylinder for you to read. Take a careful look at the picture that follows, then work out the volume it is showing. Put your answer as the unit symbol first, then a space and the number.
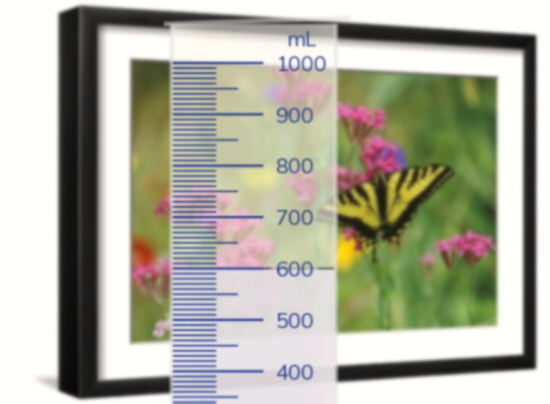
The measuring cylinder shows mL 600
